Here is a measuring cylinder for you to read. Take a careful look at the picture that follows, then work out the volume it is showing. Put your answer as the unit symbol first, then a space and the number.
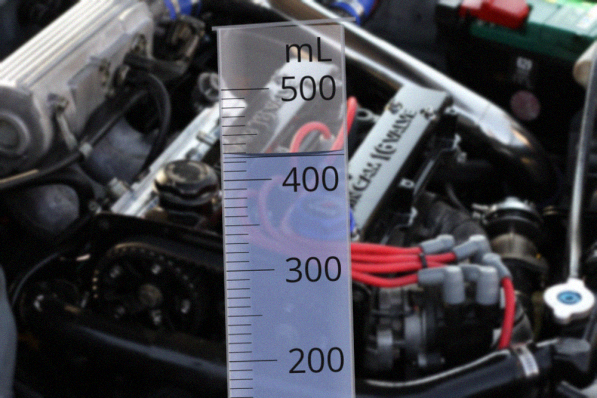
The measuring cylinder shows mL 425
